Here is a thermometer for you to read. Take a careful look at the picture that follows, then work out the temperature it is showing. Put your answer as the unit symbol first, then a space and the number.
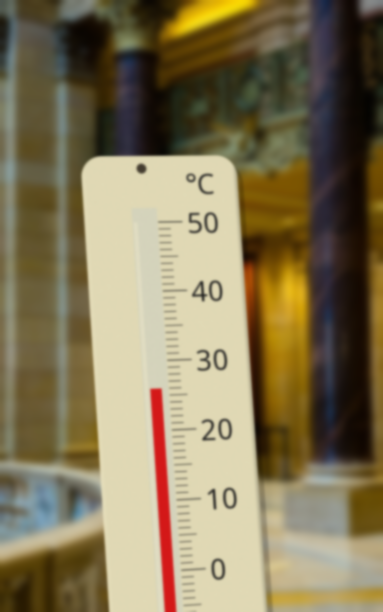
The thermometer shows °C 26
